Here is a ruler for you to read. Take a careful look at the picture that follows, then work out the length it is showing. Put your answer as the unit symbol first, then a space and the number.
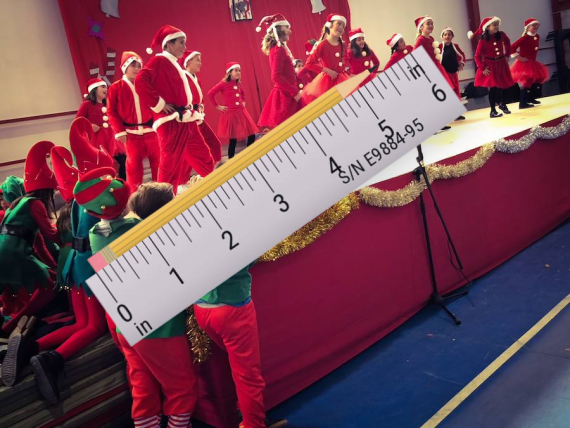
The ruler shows in 5.5
